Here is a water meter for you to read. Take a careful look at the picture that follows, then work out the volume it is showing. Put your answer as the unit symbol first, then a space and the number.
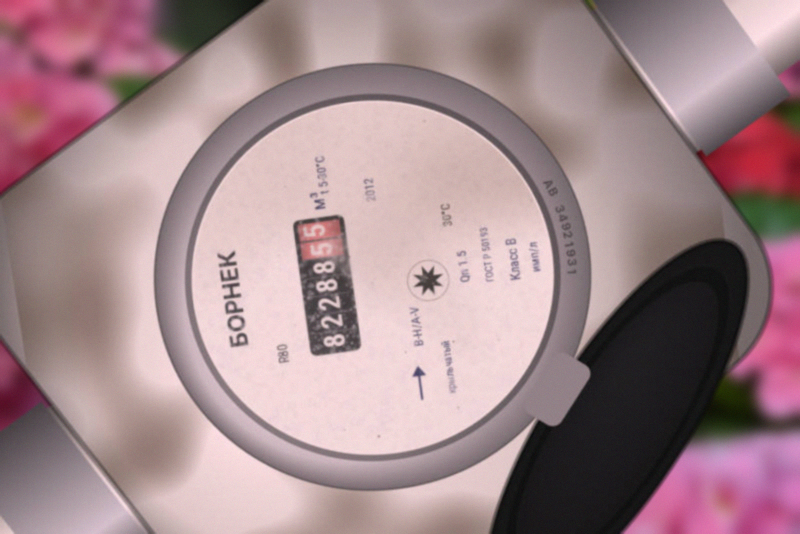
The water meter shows m³ 82288.55
